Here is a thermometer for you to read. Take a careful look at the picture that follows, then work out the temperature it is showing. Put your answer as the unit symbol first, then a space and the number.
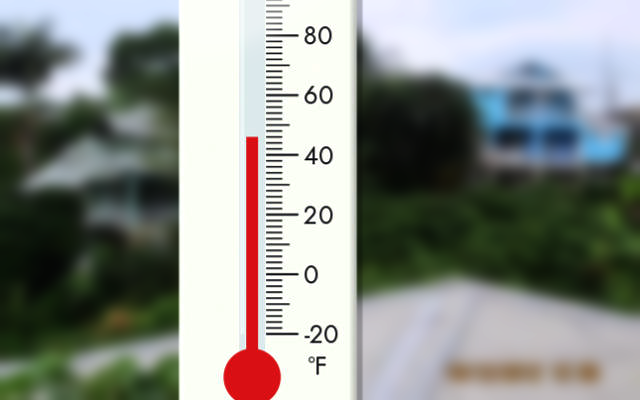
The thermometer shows °F 46
